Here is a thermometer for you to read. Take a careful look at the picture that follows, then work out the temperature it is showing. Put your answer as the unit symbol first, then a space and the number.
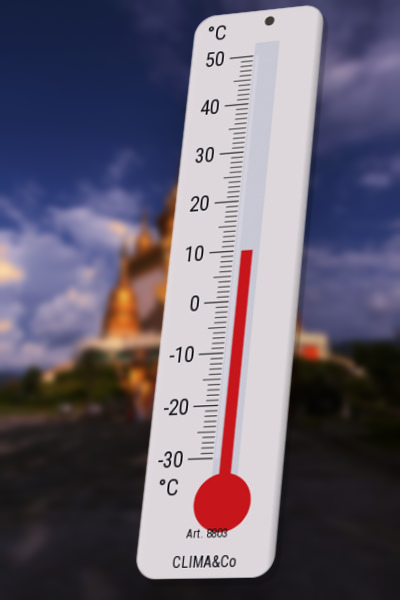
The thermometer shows °C 10
